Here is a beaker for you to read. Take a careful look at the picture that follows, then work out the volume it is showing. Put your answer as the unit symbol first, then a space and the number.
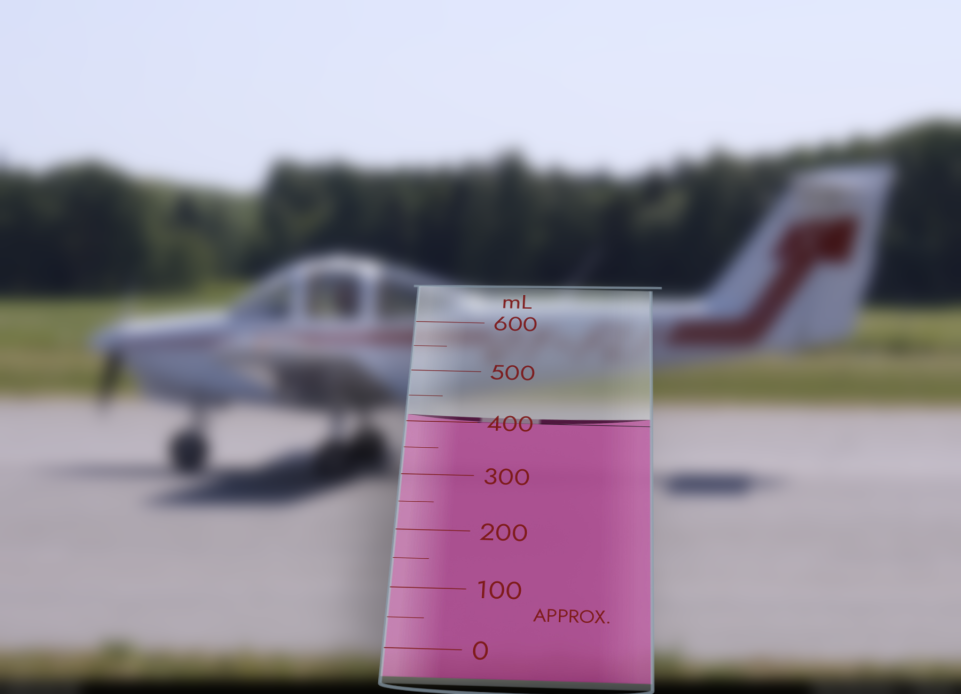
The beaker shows mL 400
